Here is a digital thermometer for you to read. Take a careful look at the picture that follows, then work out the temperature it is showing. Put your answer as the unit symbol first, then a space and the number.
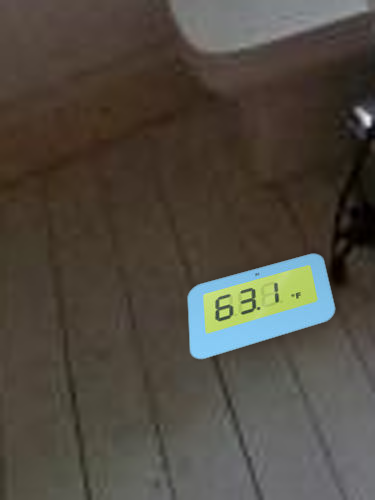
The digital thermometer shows °F 63.1
